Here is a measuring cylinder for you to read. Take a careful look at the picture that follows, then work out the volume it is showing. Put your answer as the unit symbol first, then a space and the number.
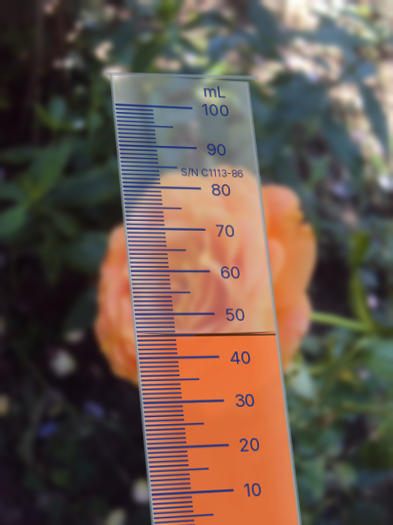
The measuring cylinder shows mL 45
